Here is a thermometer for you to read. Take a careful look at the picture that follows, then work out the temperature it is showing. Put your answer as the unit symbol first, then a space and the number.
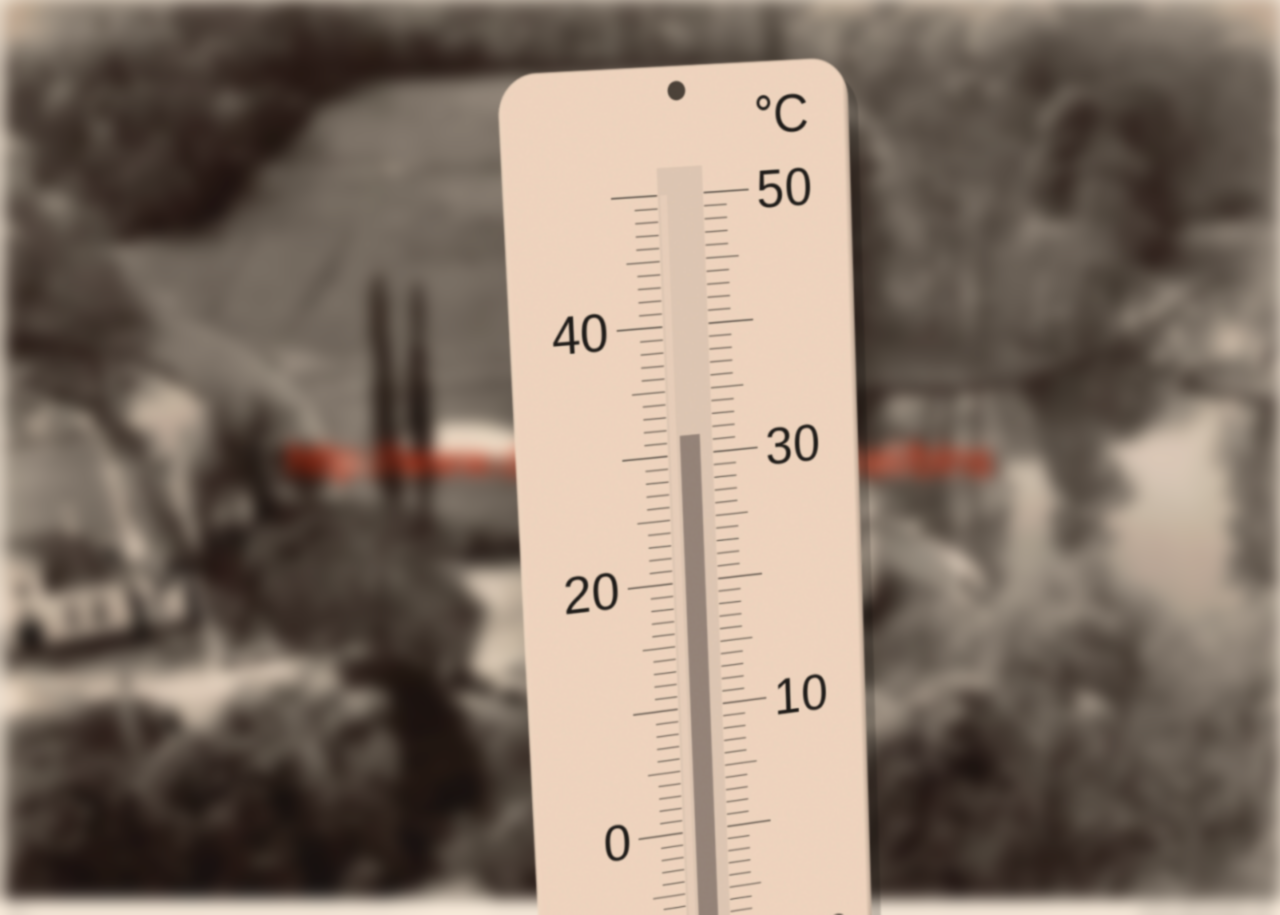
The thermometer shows °C 31.5
